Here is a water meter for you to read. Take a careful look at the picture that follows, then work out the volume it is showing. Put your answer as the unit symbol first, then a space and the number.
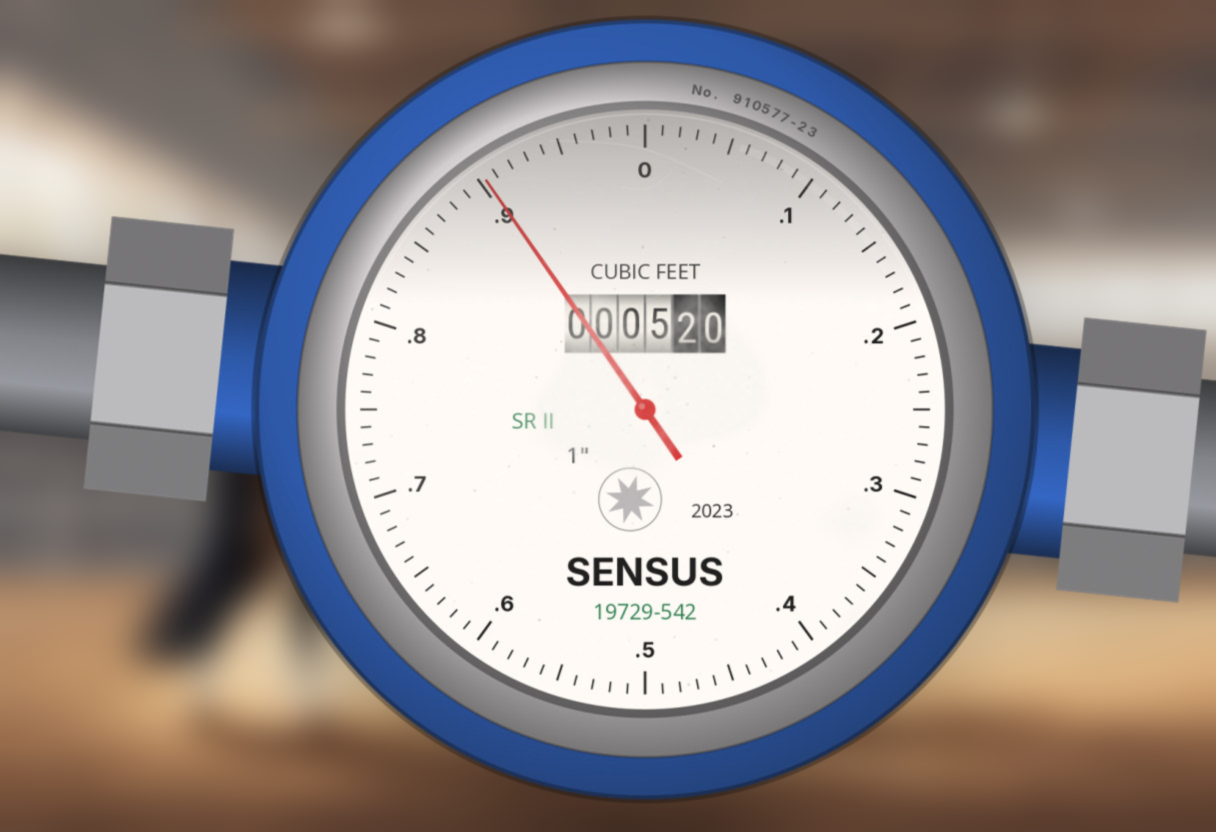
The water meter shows ft³ 519.90
